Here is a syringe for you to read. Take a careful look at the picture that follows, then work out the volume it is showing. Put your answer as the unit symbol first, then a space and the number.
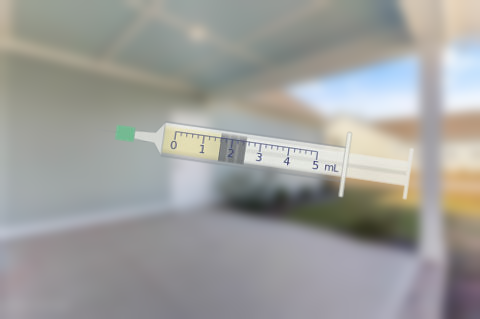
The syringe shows mL 1.6
